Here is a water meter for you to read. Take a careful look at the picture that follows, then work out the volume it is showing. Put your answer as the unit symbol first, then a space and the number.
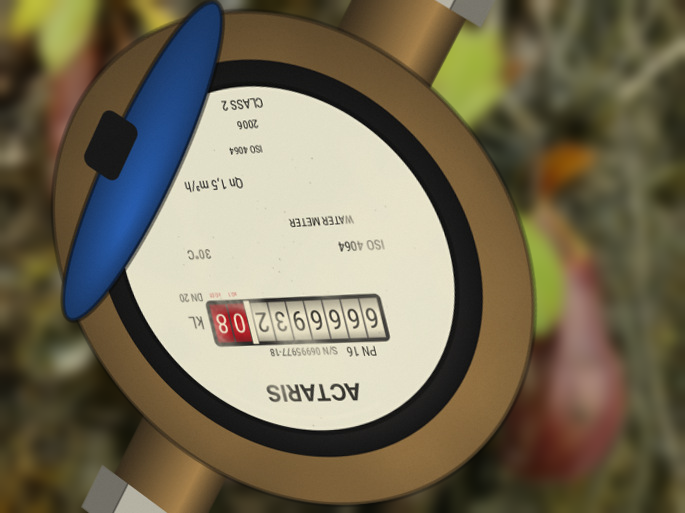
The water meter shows kL 6666932.08
